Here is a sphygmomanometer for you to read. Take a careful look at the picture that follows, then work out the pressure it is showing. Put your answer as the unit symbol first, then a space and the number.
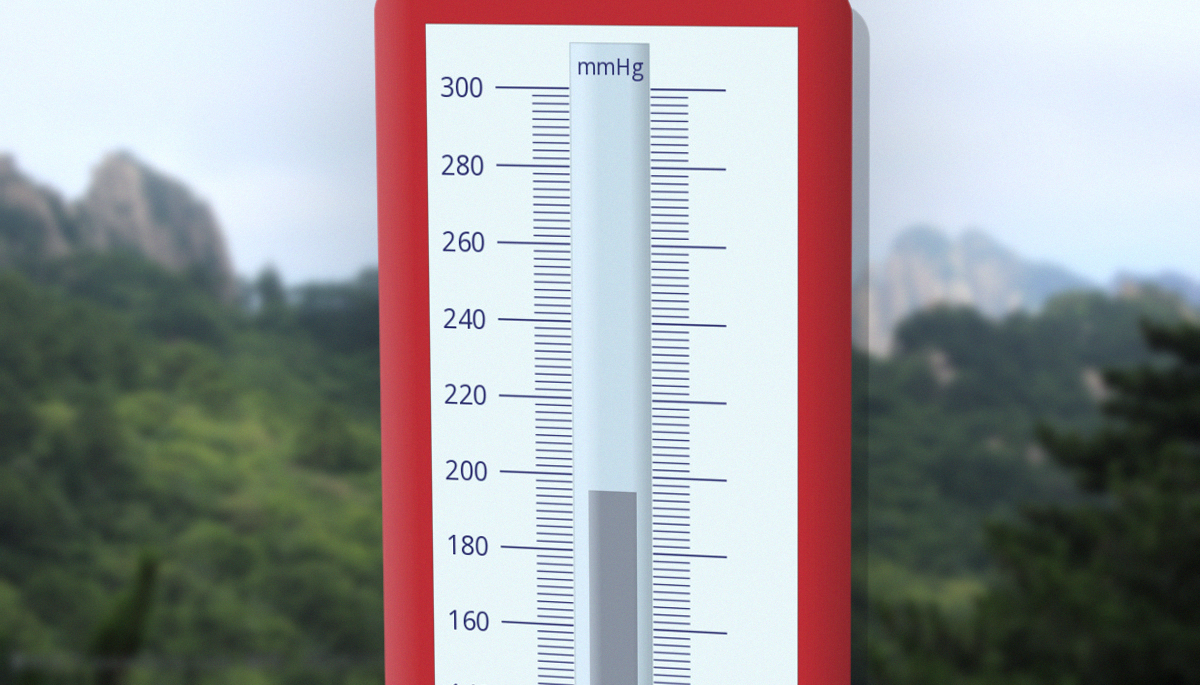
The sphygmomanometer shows mmHg 196
